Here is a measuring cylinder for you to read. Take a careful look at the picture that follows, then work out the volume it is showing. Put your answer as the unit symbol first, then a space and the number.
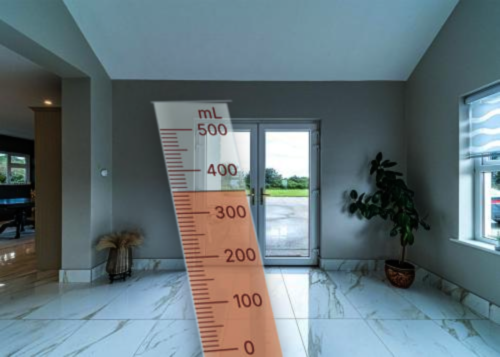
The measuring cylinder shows mL 350
